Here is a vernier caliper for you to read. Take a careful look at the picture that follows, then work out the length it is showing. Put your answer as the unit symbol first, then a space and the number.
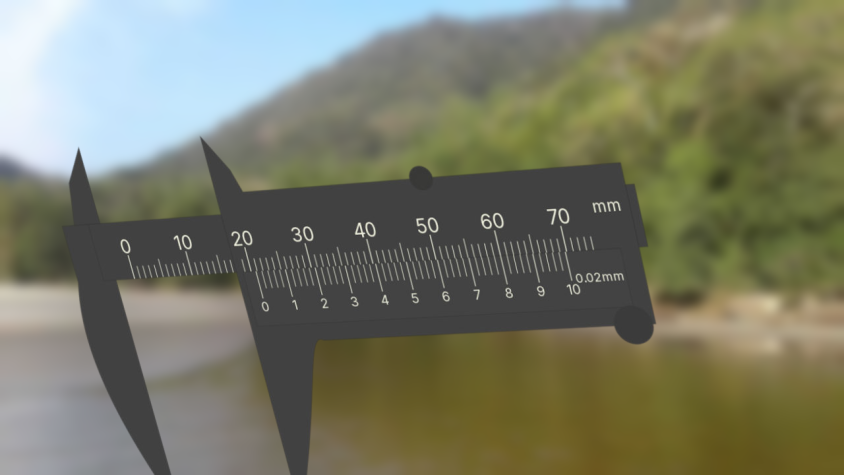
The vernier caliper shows mm 20.8
